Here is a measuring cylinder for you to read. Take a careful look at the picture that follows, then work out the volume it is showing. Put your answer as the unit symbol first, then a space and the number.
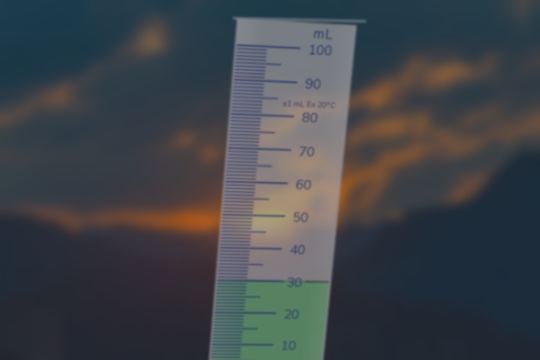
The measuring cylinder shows mL 30
